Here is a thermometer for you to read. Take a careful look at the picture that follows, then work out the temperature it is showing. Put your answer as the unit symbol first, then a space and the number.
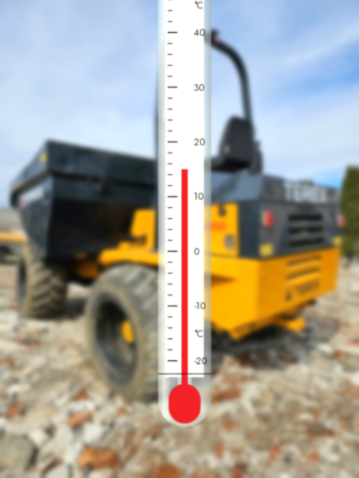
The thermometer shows °C 15
